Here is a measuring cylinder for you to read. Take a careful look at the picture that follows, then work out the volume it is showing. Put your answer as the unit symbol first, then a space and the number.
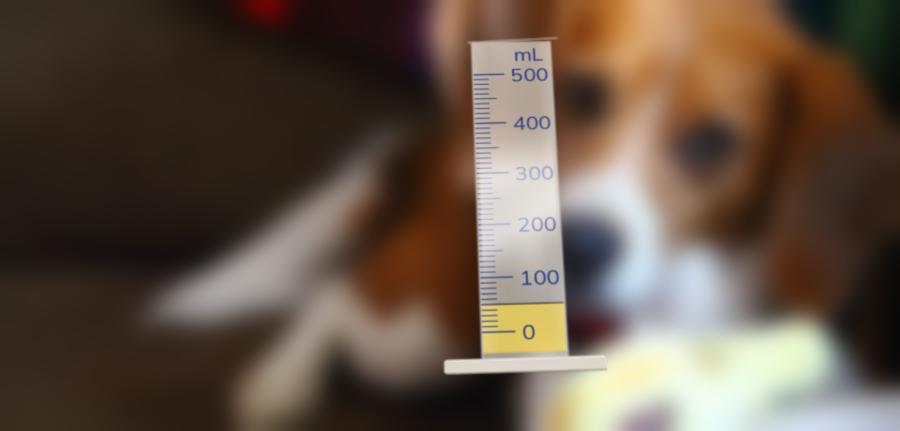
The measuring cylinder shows mL 50
